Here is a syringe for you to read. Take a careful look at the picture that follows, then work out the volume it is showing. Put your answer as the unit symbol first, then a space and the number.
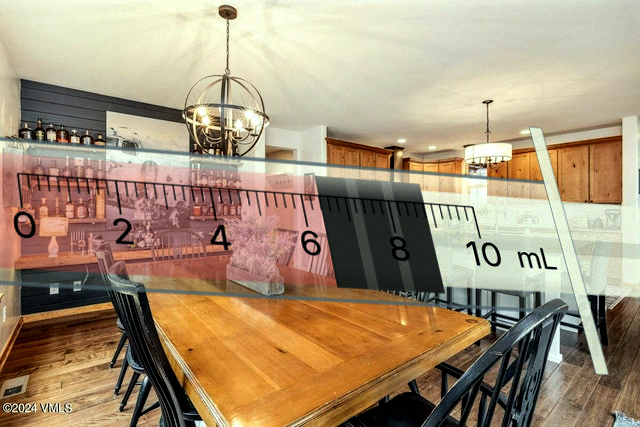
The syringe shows mL 6.4
